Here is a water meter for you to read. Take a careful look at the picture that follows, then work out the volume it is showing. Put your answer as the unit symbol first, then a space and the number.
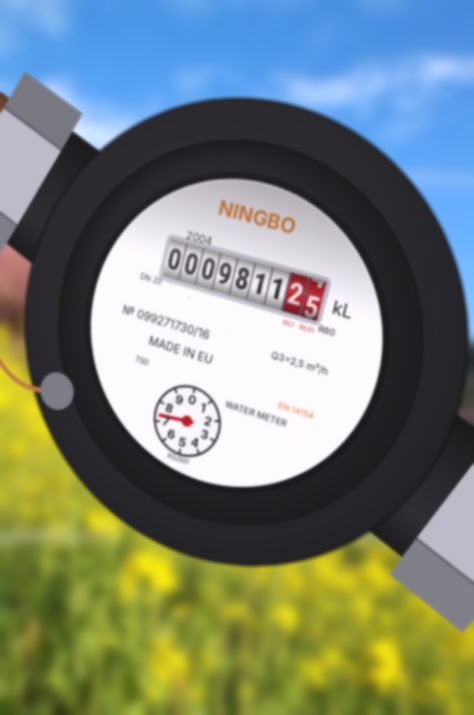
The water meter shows kL 9811.247
